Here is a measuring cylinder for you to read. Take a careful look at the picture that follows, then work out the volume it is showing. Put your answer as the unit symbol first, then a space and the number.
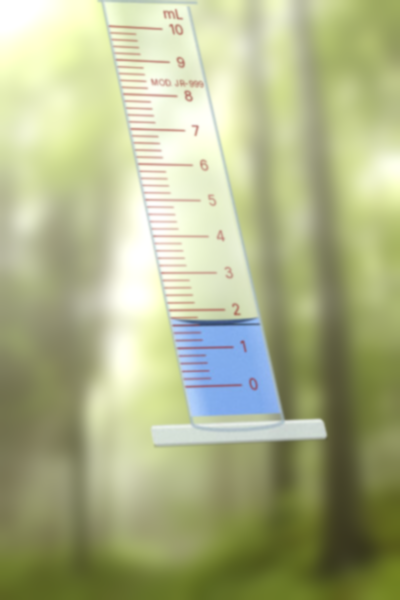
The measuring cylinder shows mL 1.6
